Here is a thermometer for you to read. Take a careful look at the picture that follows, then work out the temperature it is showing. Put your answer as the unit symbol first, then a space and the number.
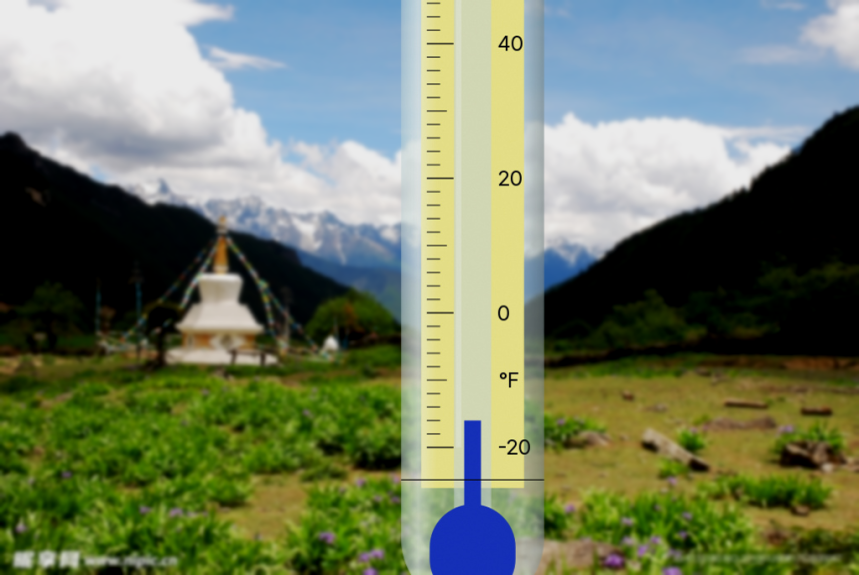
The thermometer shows °F -16
